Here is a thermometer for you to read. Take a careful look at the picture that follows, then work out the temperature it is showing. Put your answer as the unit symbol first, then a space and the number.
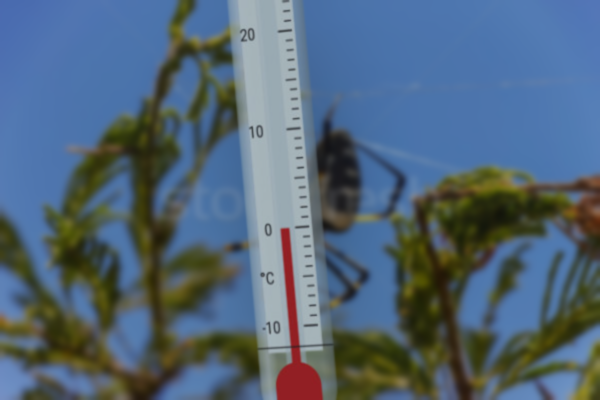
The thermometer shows °C 0
